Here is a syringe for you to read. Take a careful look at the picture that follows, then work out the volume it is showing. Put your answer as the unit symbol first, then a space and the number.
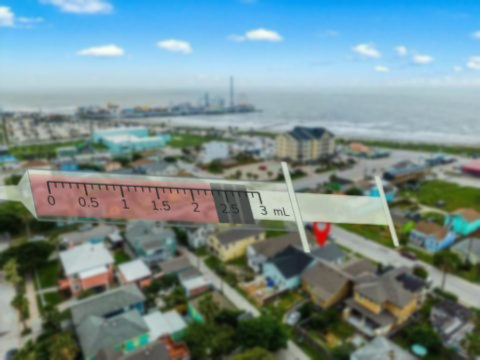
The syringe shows mL 2.3
